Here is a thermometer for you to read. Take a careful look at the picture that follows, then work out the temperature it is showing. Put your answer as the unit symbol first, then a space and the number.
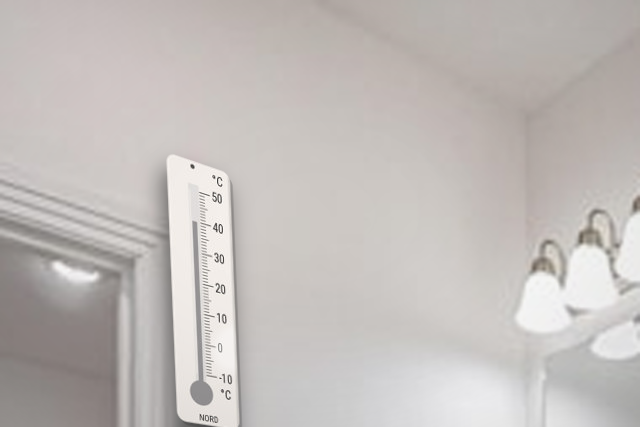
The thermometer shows °C 40
